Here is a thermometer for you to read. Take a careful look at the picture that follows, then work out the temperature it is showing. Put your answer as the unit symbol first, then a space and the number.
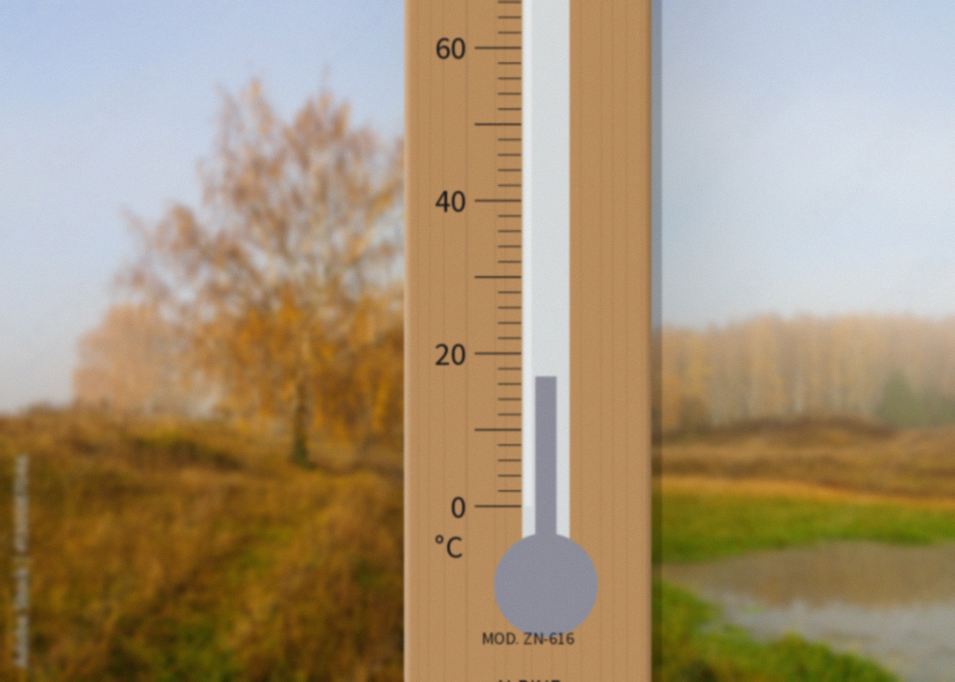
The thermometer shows °C 17
